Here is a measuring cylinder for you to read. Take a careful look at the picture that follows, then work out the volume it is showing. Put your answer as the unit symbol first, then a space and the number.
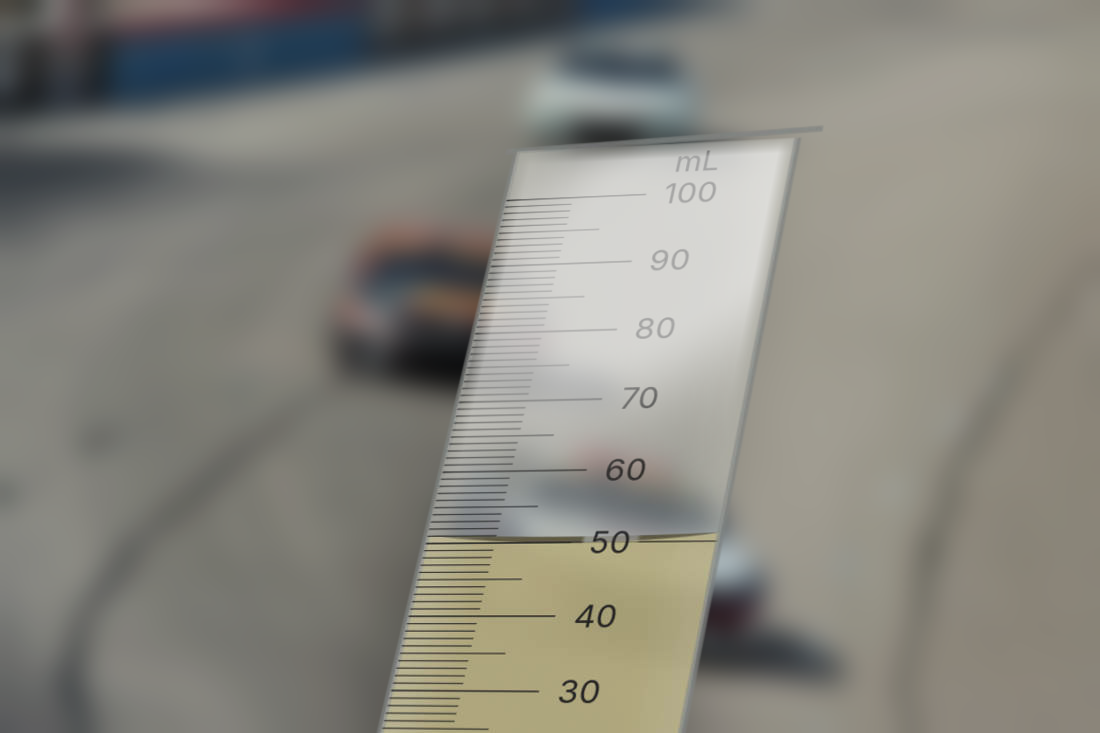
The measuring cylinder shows mL 50
